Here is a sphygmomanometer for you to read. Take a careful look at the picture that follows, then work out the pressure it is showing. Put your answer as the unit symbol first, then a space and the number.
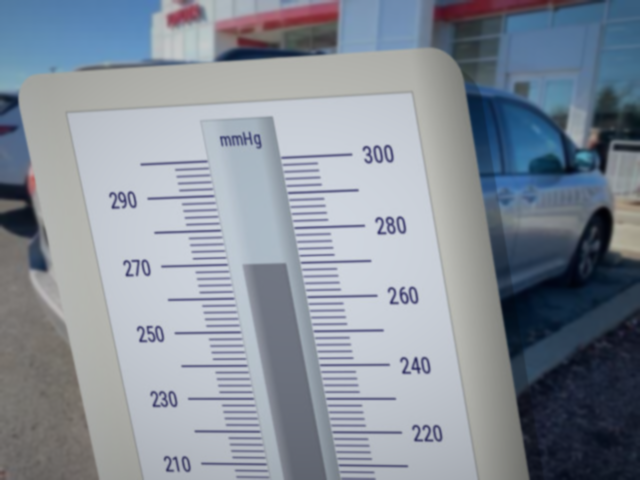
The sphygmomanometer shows mmHg 270
